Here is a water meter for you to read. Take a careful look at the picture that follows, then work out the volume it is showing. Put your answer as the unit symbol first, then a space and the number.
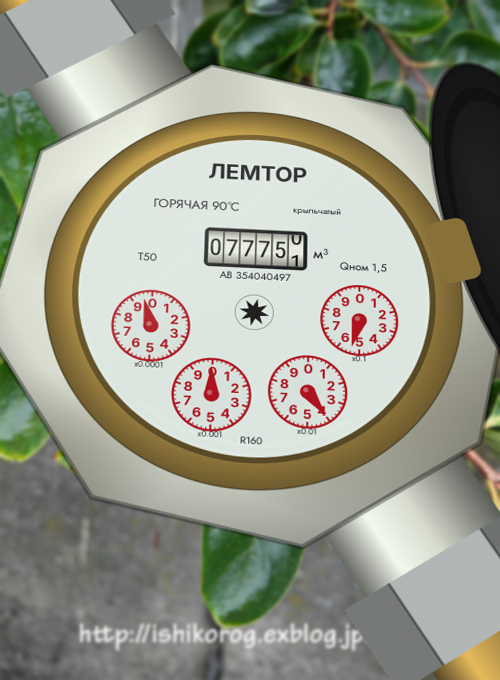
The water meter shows m³ 77750.5399
